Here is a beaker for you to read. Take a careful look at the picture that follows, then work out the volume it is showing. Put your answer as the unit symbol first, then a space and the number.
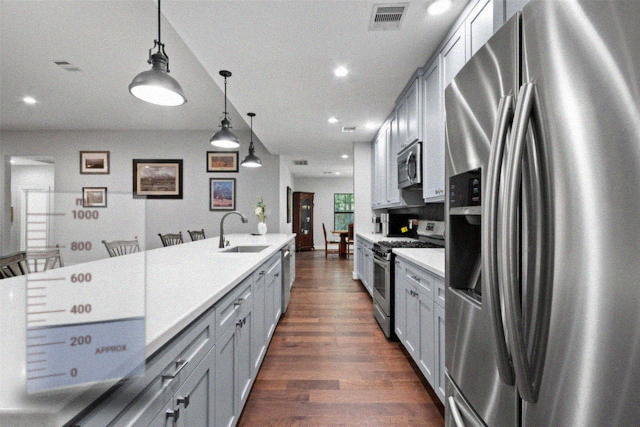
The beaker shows mL 300
